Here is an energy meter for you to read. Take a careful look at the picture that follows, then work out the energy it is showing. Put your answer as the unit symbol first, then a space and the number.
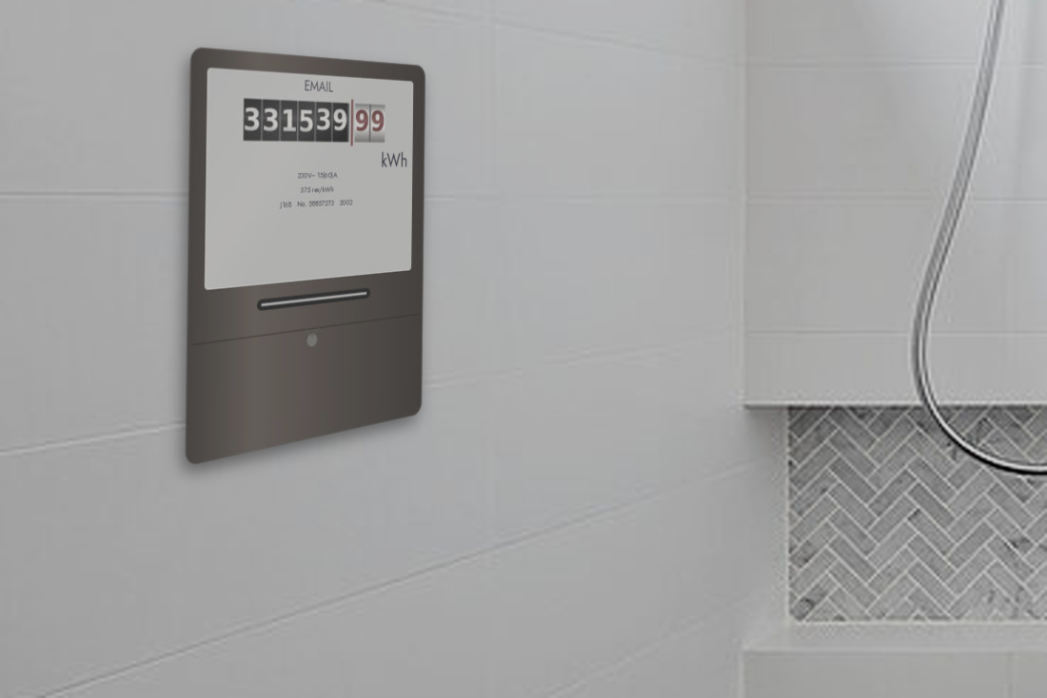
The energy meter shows kWh 331539.99
